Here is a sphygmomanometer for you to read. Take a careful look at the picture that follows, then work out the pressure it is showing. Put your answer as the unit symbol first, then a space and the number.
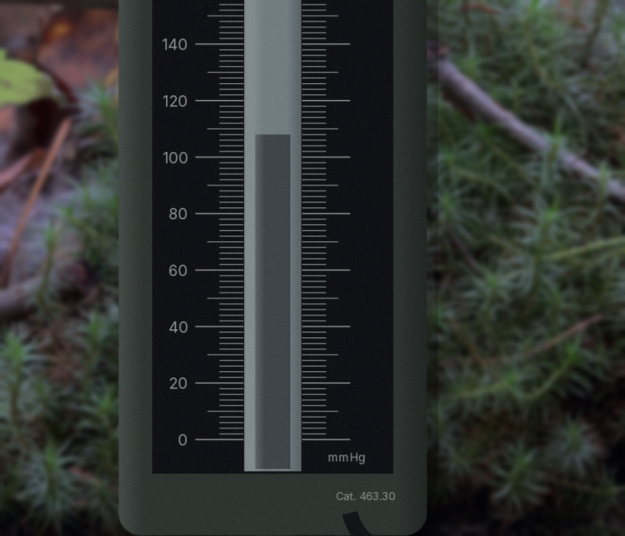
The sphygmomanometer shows mmHg 108
